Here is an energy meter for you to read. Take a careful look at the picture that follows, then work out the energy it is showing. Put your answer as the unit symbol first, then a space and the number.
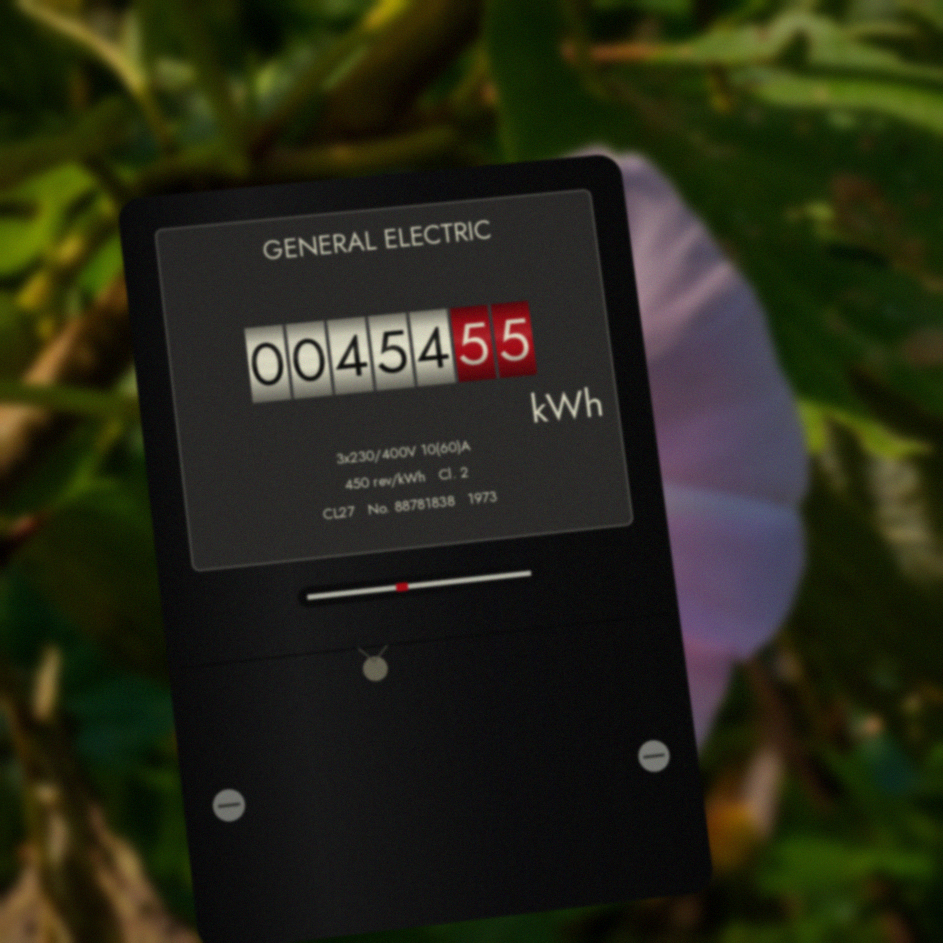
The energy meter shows kWh 454.55
